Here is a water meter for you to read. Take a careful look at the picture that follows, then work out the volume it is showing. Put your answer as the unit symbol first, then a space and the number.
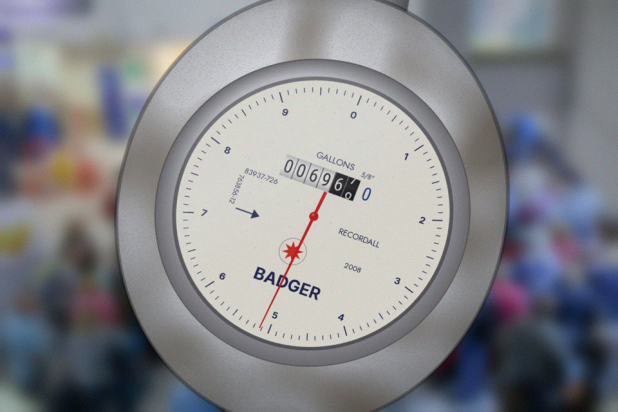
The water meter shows gal 69675.1
